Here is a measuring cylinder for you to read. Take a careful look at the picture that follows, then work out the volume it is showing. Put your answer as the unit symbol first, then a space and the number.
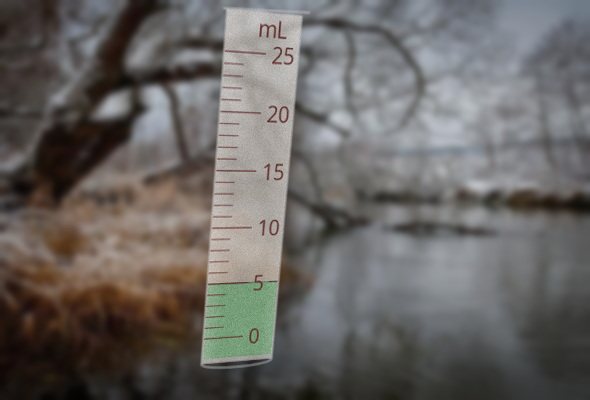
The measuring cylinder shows mL 5
